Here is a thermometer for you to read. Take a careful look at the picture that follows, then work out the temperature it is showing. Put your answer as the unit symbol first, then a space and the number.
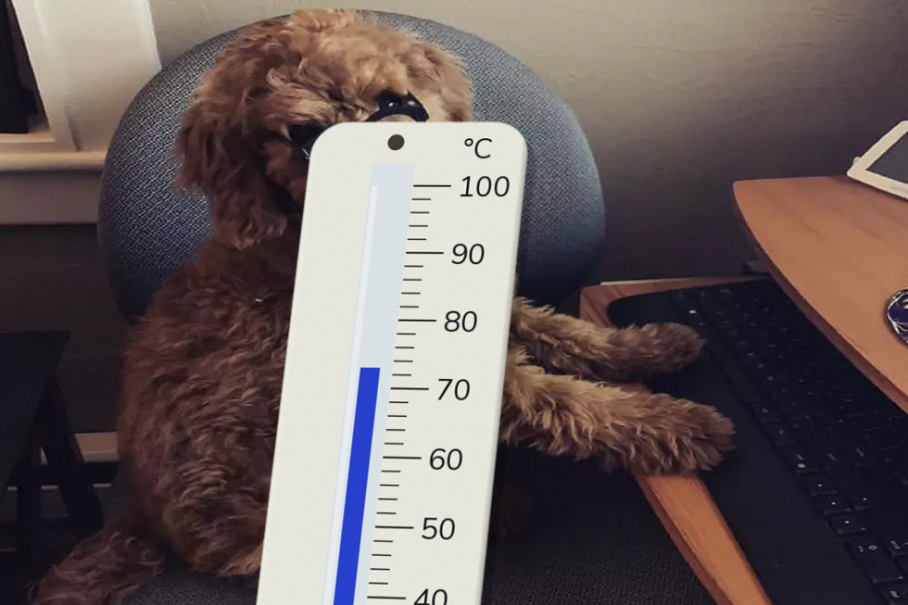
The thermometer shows °C 73
